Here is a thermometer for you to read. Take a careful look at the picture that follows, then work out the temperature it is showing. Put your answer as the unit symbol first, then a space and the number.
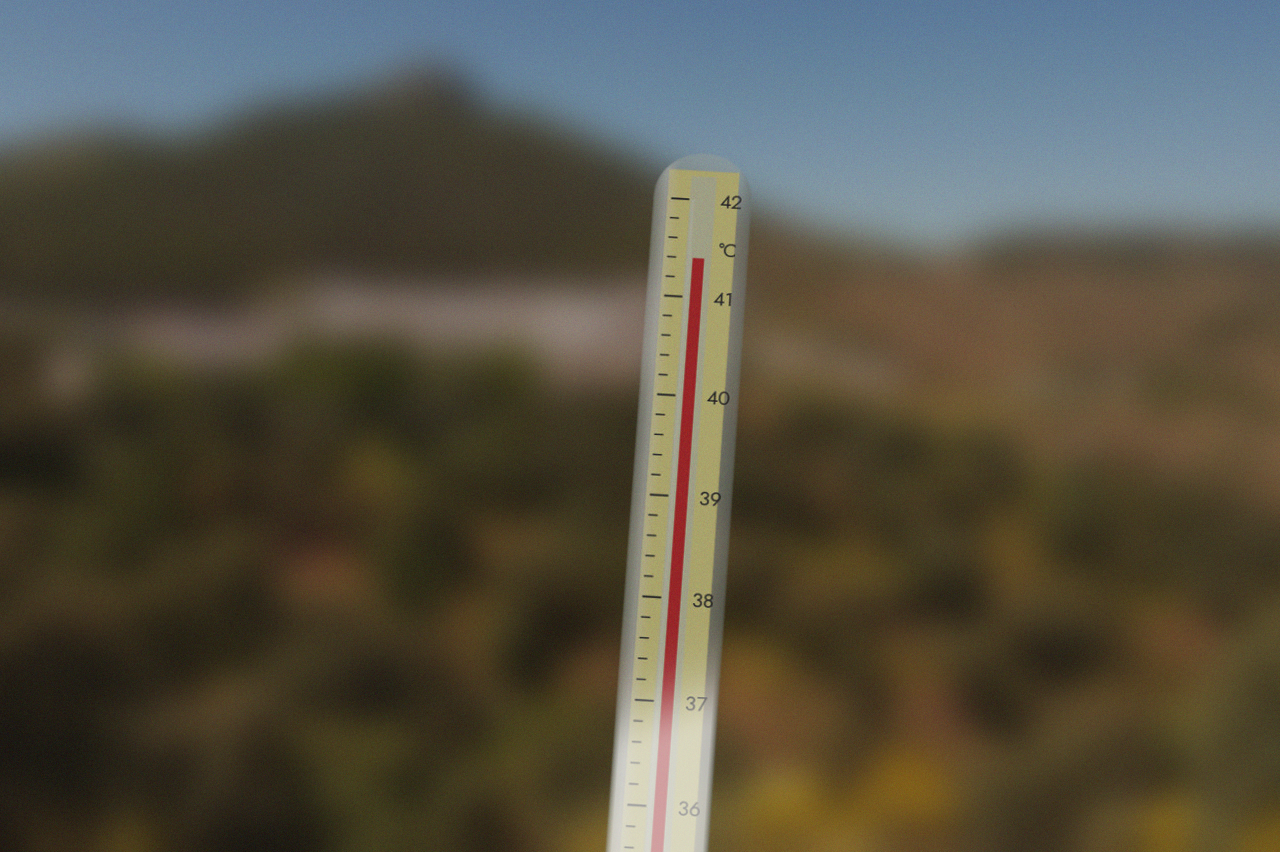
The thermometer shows °C 41.4
